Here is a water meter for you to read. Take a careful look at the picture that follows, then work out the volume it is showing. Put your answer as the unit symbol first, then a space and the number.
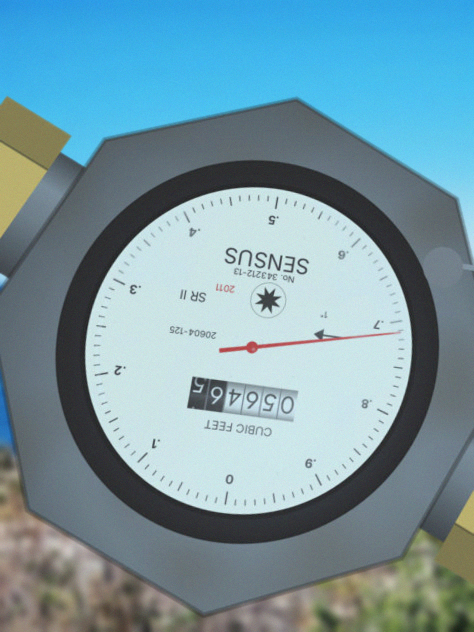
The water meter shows ft³ 56464.71
